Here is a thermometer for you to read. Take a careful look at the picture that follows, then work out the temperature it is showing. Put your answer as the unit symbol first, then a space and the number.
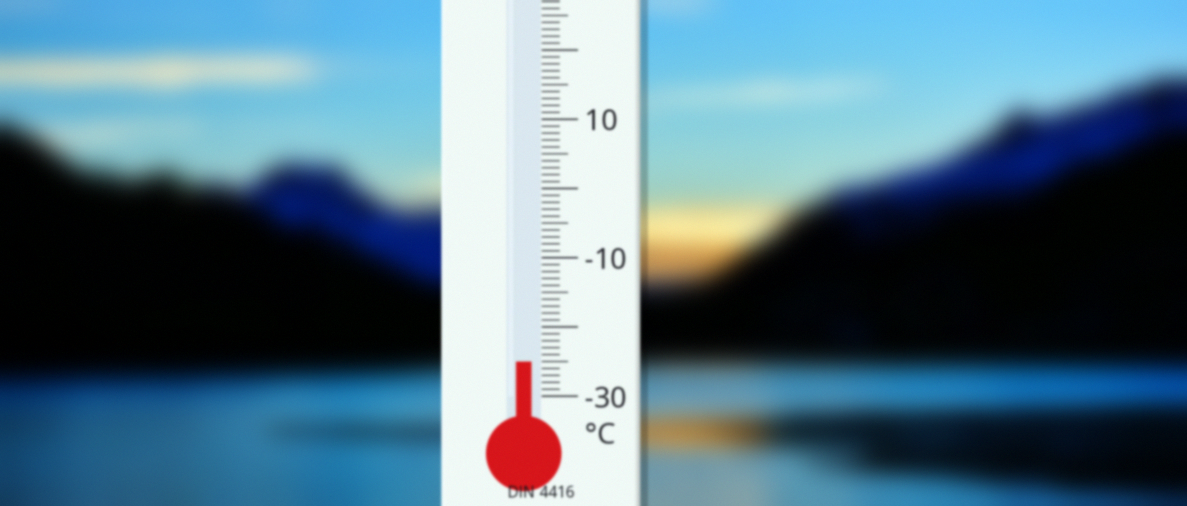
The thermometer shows °C -25
